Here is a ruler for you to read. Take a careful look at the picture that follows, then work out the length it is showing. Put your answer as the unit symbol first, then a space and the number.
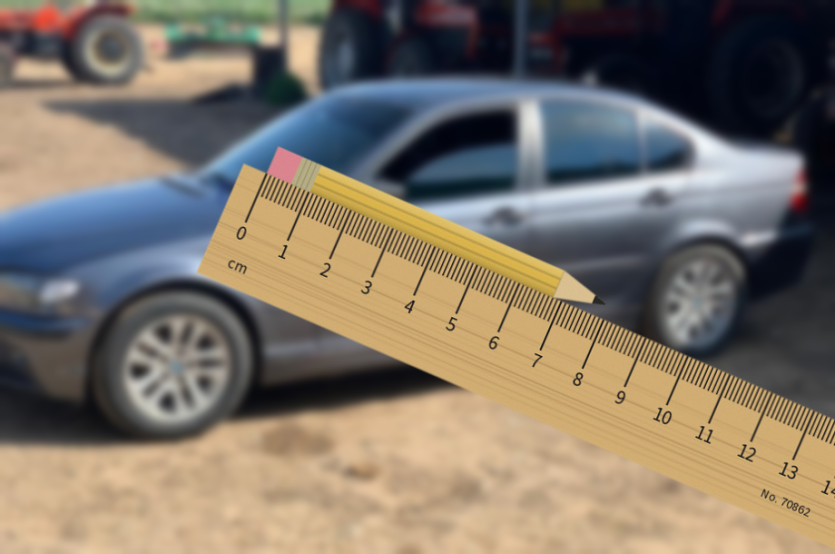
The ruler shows cm 7.9
